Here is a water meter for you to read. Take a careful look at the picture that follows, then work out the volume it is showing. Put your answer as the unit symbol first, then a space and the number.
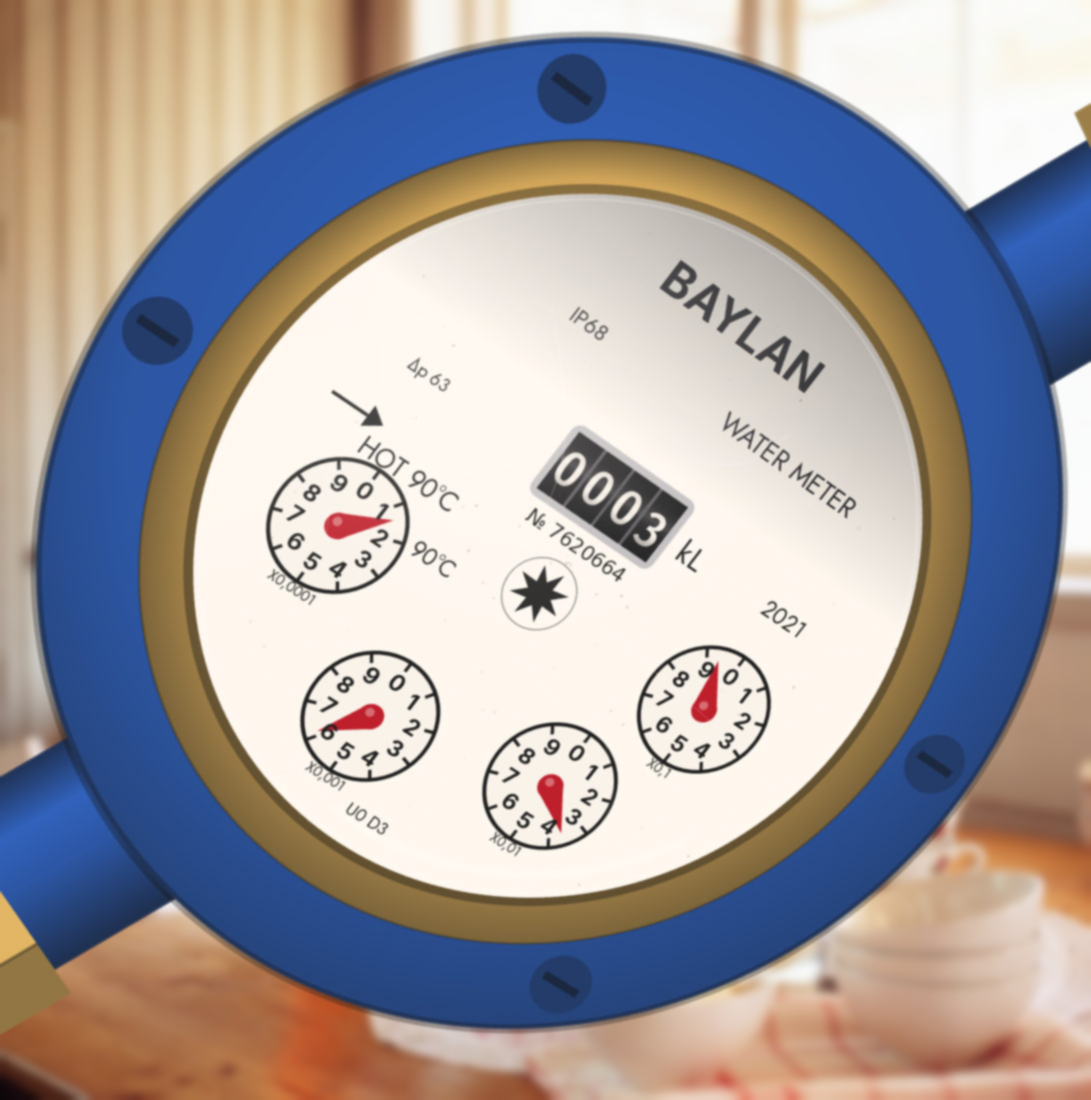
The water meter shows kL 2.9361
